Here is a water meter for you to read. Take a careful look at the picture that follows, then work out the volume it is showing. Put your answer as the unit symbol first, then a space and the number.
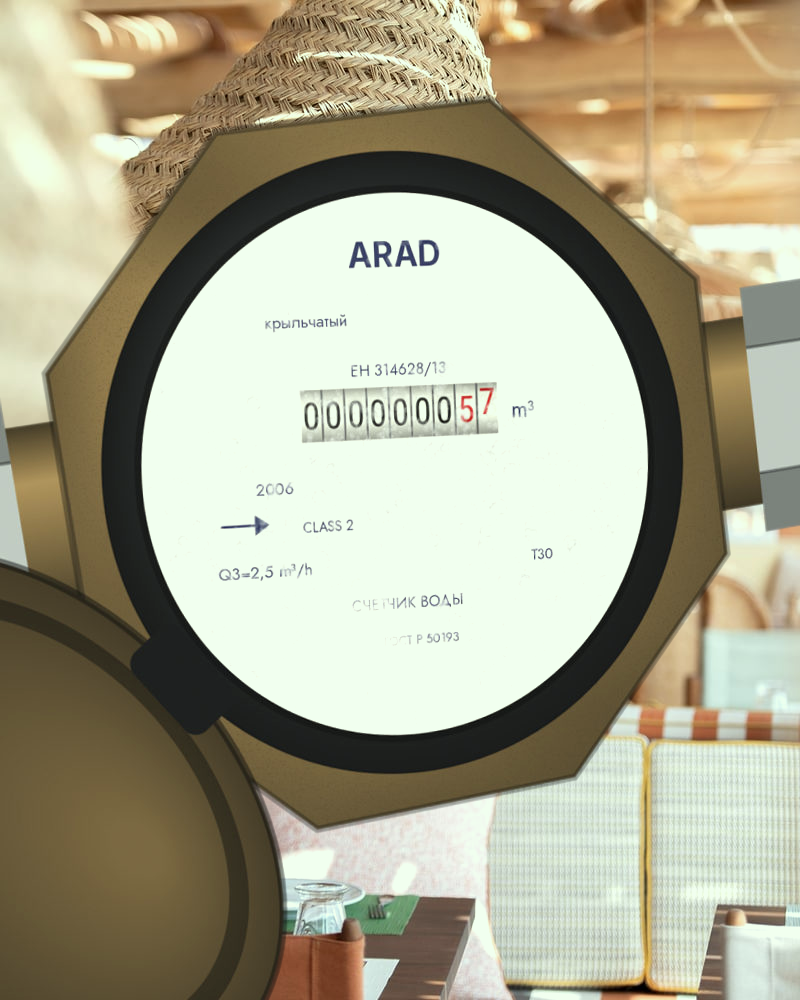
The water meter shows m³ 0.57
